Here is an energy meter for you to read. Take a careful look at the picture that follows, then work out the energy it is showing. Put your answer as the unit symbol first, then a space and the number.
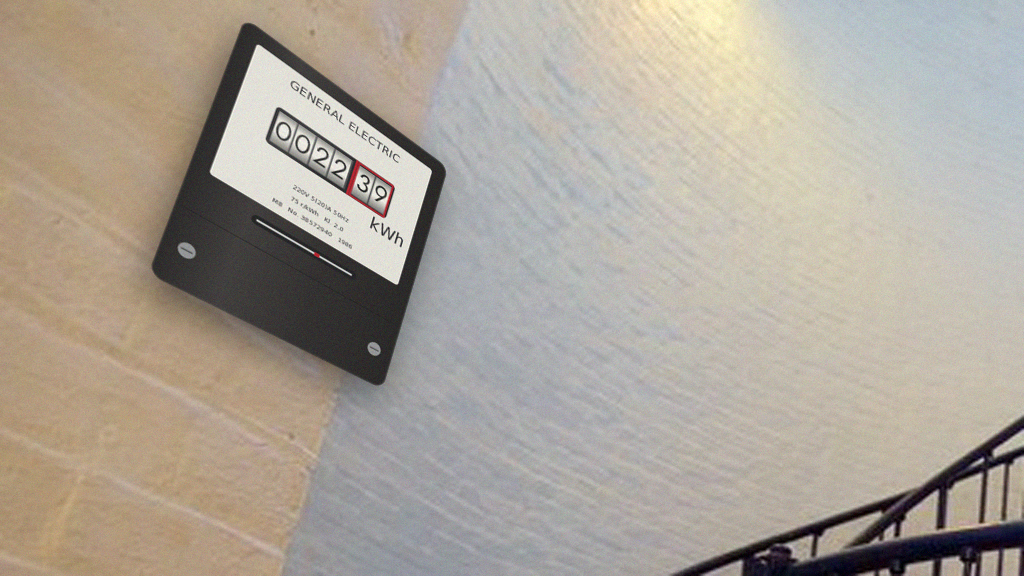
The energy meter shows kWh 22.39
